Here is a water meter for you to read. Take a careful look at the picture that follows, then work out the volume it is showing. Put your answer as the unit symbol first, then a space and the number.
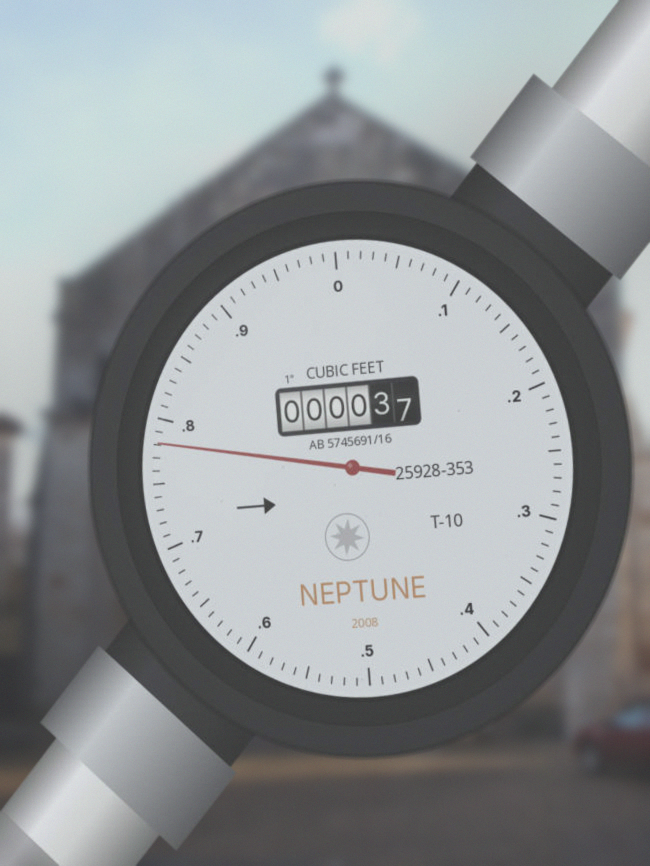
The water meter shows ft³ 36.78
